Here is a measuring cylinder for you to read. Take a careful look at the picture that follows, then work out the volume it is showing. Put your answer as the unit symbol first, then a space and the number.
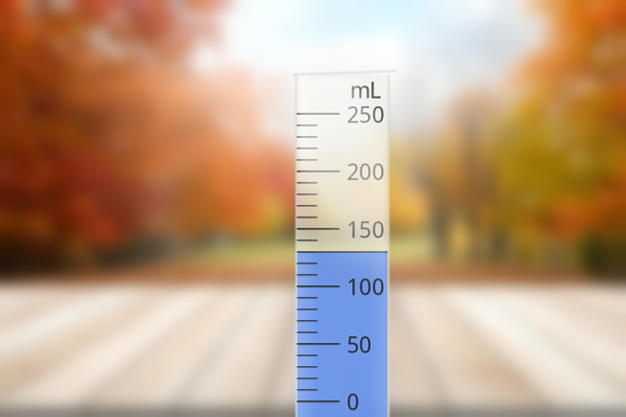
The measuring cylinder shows mL 130
